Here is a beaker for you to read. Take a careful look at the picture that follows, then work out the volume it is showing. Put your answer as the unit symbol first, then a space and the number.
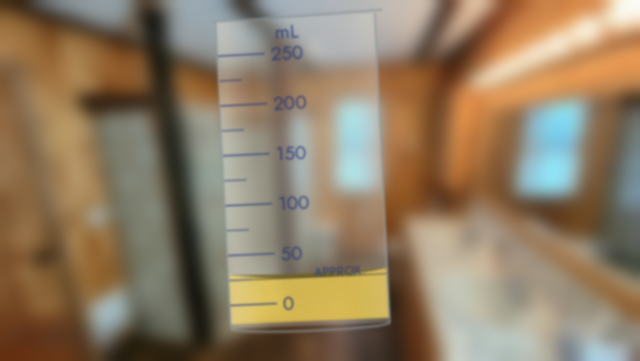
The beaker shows mL 25
